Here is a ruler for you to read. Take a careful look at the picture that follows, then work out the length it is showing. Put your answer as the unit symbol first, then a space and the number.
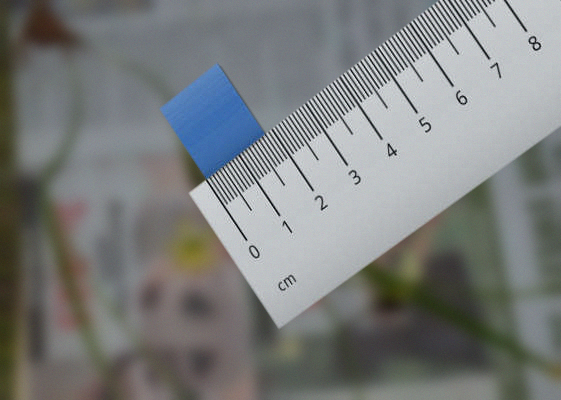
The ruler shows cm 1.8
